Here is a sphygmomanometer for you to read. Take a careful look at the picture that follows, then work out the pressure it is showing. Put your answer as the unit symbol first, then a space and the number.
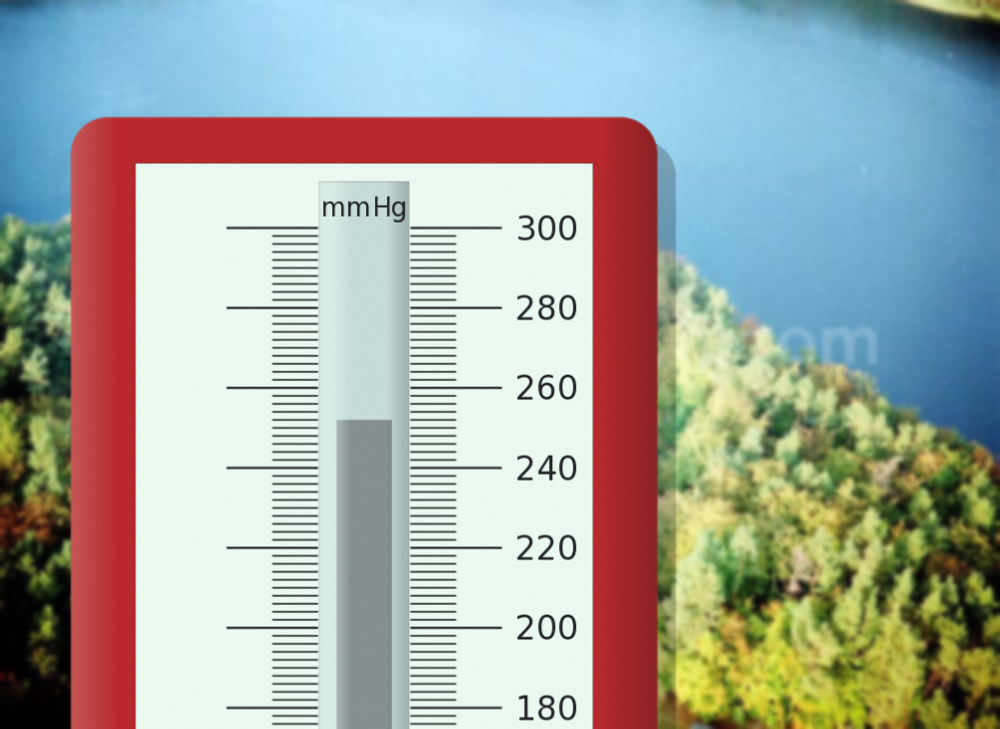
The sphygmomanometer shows mmHg 252
